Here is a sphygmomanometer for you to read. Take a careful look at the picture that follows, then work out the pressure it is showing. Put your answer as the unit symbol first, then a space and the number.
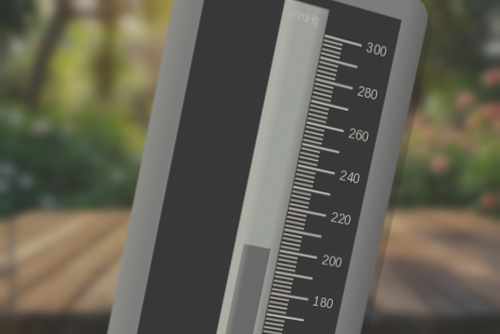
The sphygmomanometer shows mmHg 200
